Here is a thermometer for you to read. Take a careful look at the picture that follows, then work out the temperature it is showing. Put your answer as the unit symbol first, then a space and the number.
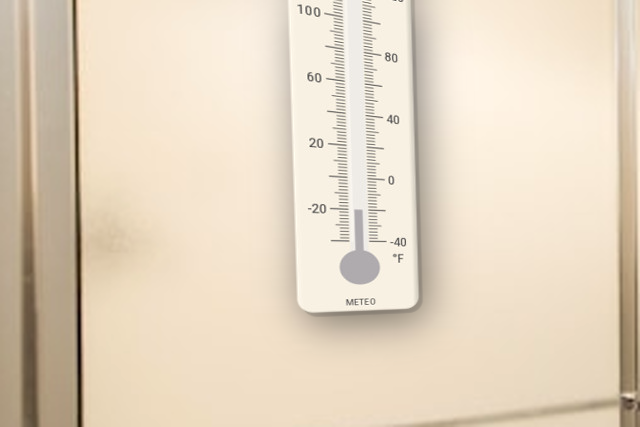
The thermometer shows °F -20
